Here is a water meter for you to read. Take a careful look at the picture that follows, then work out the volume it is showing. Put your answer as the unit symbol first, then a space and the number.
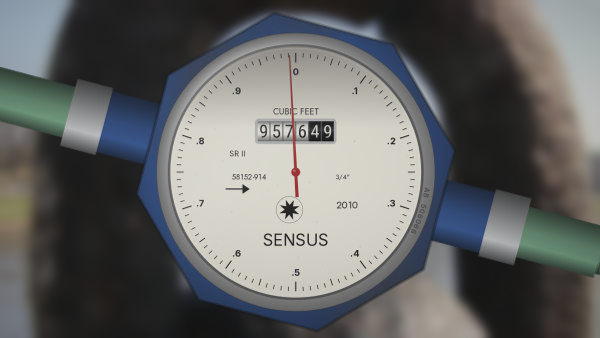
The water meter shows ft³ 957648.99
